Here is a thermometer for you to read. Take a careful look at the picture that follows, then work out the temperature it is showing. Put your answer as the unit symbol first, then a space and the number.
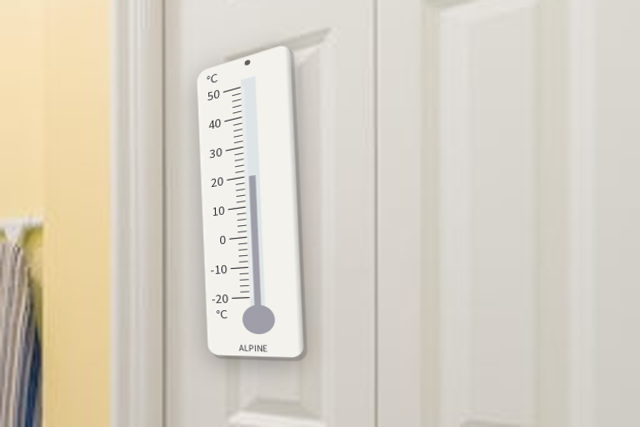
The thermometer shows °C 20
